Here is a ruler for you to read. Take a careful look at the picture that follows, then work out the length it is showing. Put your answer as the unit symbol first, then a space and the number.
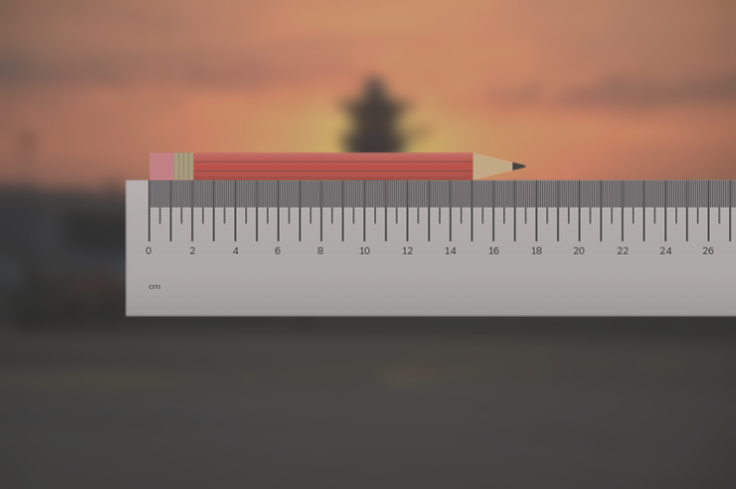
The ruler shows cm 17.5
